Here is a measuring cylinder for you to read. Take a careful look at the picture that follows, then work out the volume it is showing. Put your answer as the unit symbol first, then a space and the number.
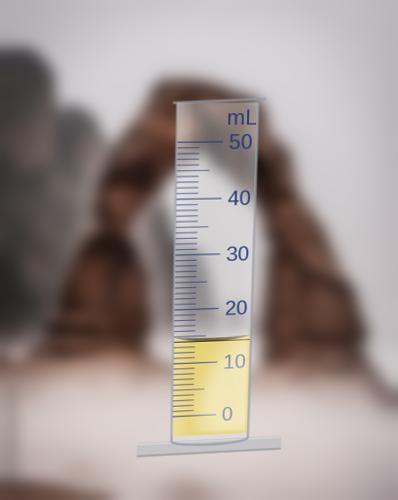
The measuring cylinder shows mL 14
